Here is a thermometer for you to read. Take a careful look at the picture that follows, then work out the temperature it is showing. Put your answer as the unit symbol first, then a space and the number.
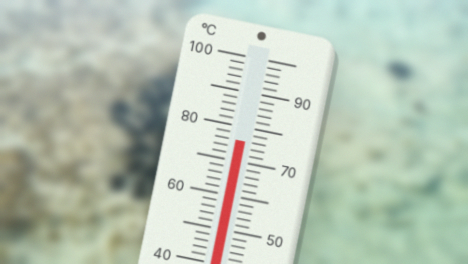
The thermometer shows °C 76
